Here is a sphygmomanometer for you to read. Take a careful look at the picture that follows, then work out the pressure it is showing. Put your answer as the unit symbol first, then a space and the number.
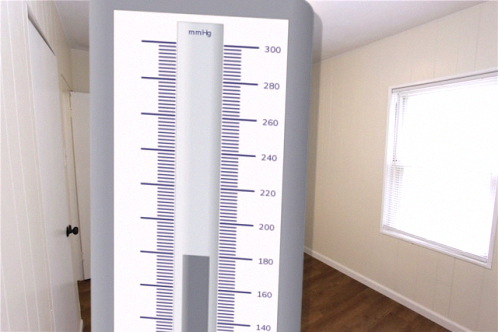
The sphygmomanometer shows mmHg 180
